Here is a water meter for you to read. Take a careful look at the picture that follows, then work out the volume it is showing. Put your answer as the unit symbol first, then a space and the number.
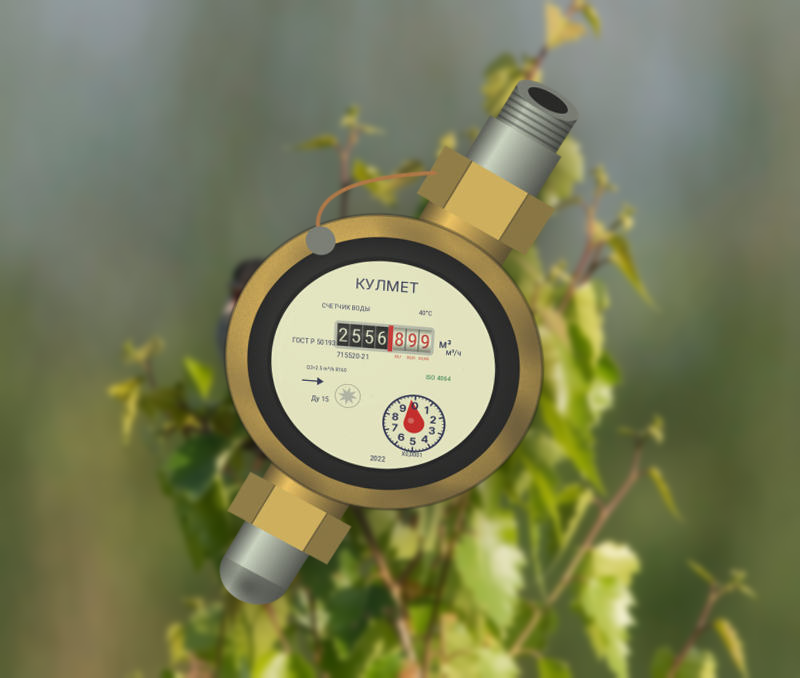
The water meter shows m³ 2556.8989
